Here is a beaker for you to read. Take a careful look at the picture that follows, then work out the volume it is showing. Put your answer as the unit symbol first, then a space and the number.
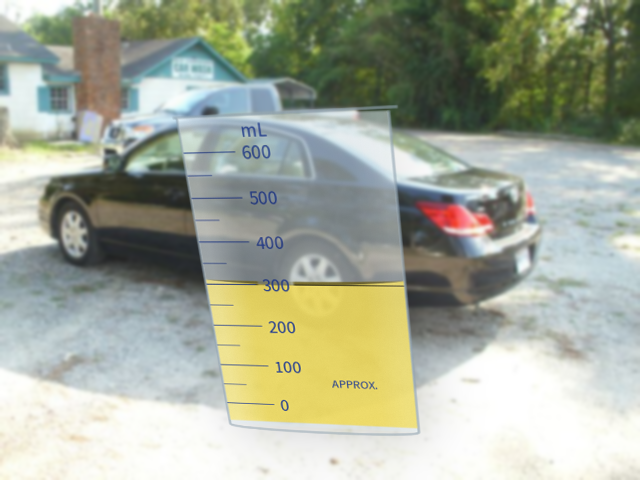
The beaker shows mL 300
